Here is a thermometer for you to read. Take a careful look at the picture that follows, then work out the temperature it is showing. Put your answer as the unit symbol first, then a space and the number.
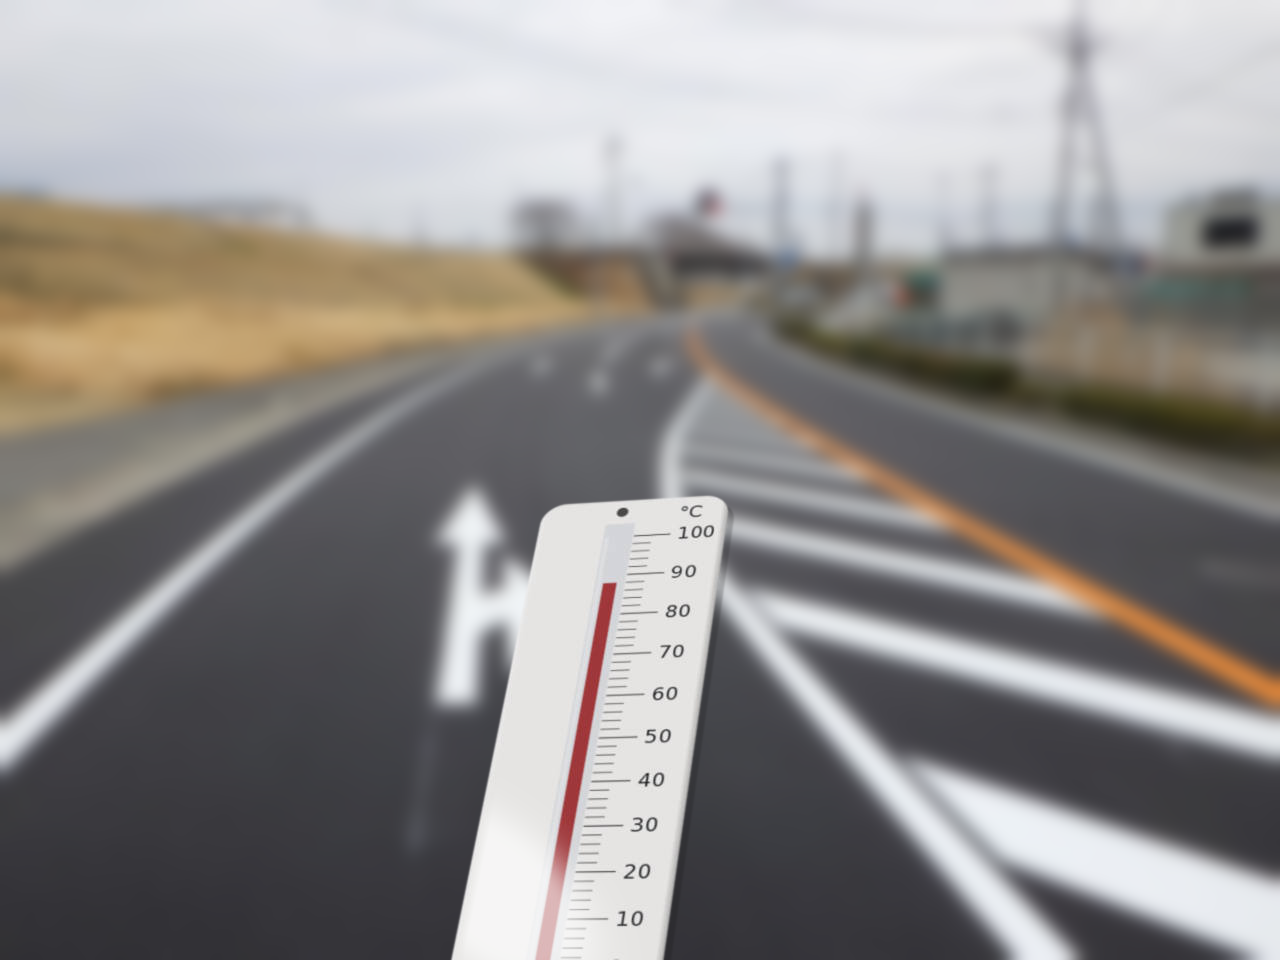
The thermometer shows °C 88
